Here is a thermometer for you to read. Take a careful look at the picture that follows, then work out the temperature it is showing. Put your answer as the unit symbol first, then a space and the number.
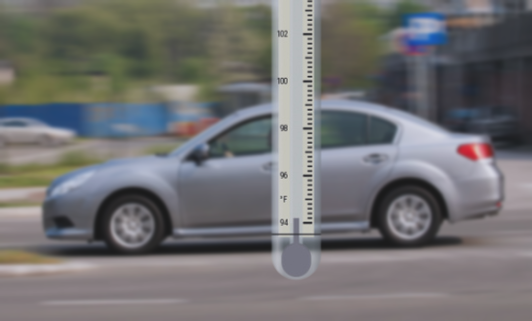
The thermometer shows °F 94.2
